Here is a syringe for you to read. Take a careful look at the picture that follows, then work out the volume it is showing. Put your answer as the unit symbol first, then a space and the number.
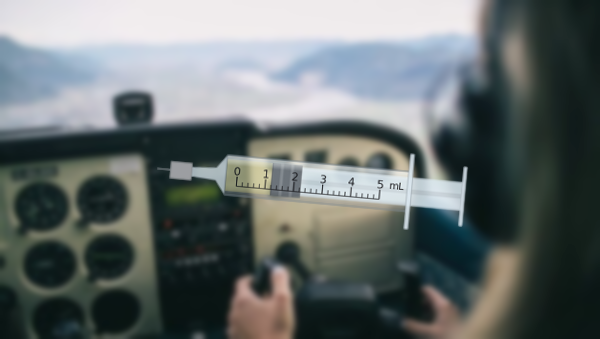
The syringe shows mL 1.2
